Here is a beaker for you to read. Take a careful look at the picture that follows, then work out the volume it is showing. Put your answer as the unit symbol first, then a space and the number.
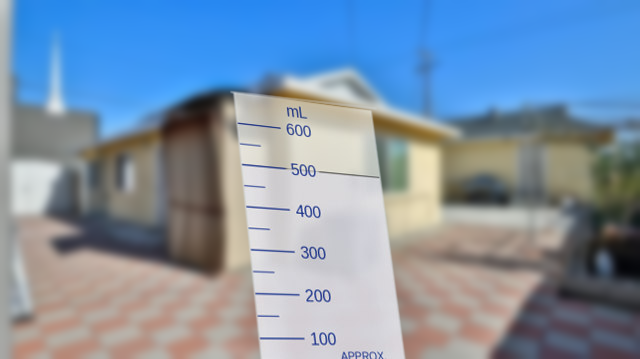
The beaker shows mL 500
